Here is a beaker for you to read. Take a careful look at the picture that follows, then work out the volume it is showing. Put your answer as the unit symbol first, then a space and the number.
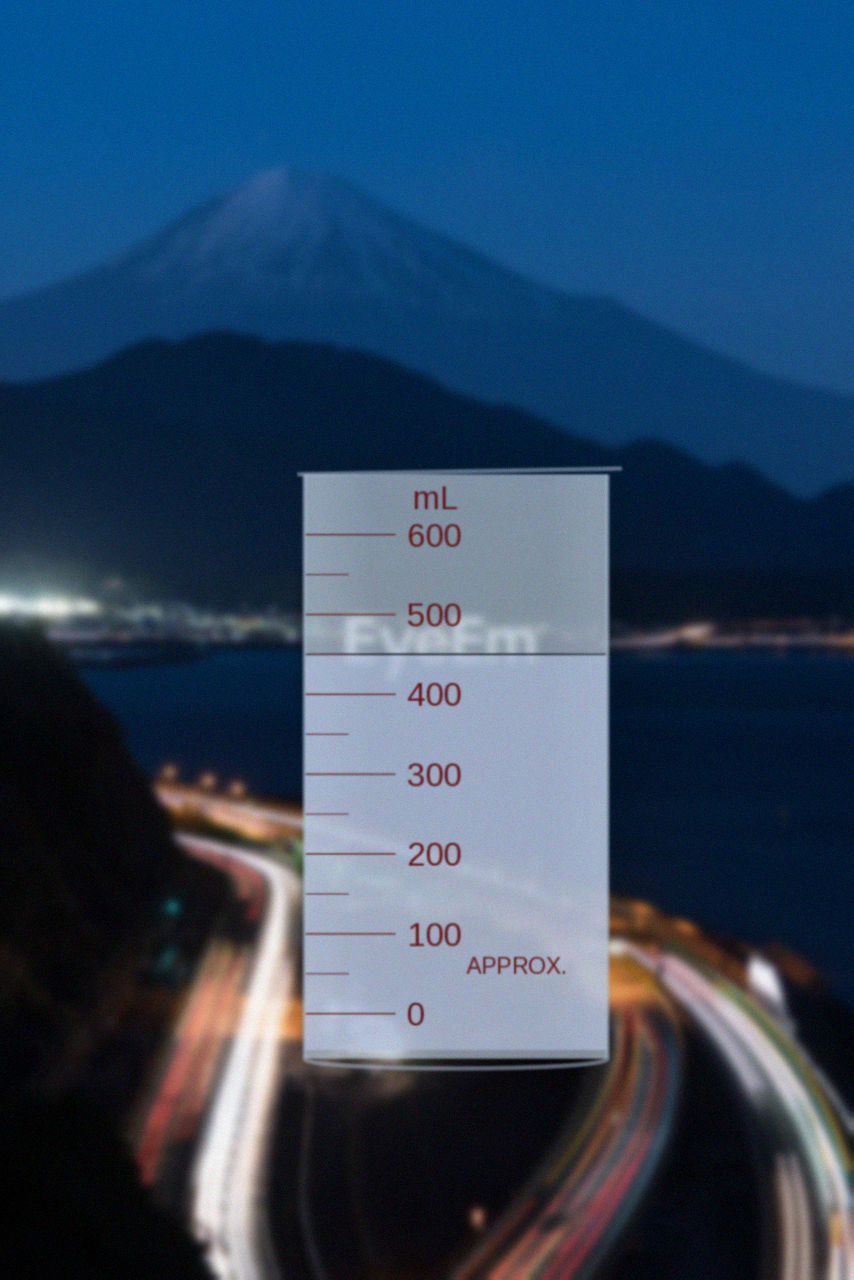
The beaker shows mL 450
